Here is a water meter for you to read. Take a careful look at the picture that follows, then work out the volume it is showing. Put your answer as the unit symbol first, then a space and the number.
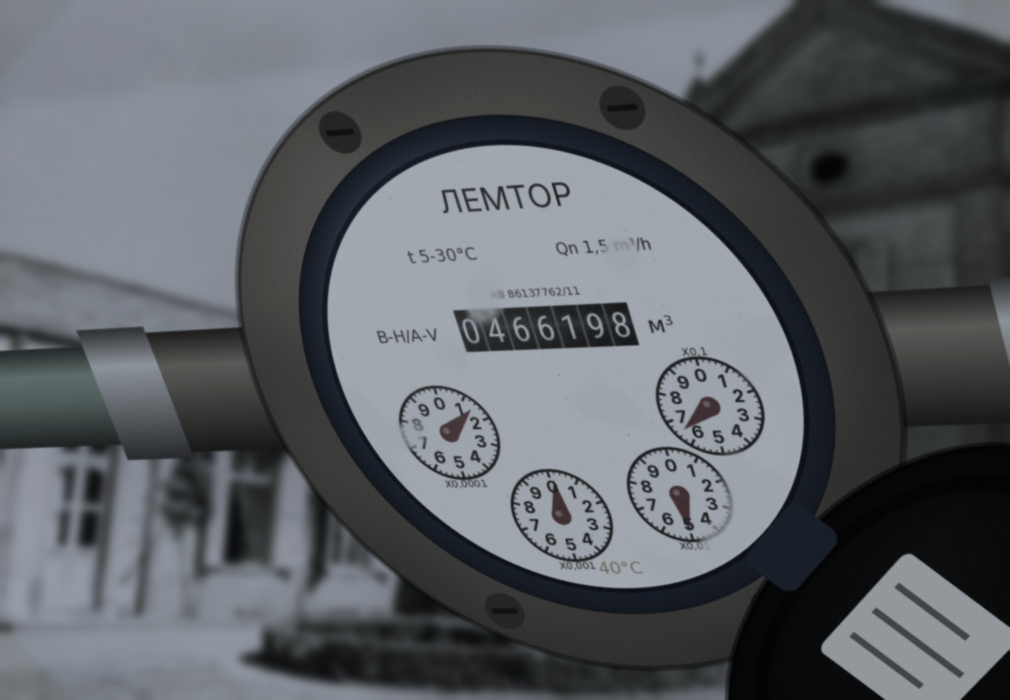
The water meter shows m³ 466198.6501
